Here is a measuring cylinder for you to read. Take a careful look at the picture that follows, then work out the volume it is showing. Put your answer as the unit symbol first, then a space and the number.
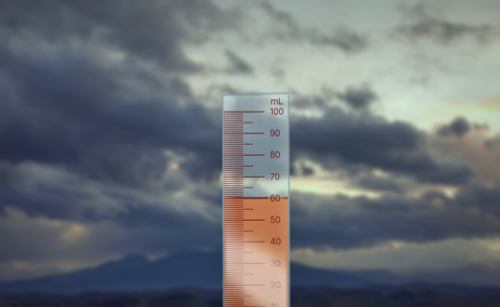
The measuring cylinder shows mL 60
